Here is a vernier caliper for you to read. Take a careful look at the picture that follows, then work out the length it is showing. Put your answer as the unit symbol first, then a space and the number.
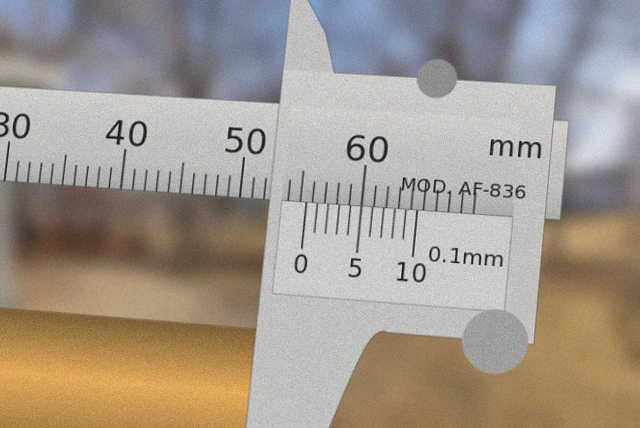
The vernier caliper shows mm 55.5
